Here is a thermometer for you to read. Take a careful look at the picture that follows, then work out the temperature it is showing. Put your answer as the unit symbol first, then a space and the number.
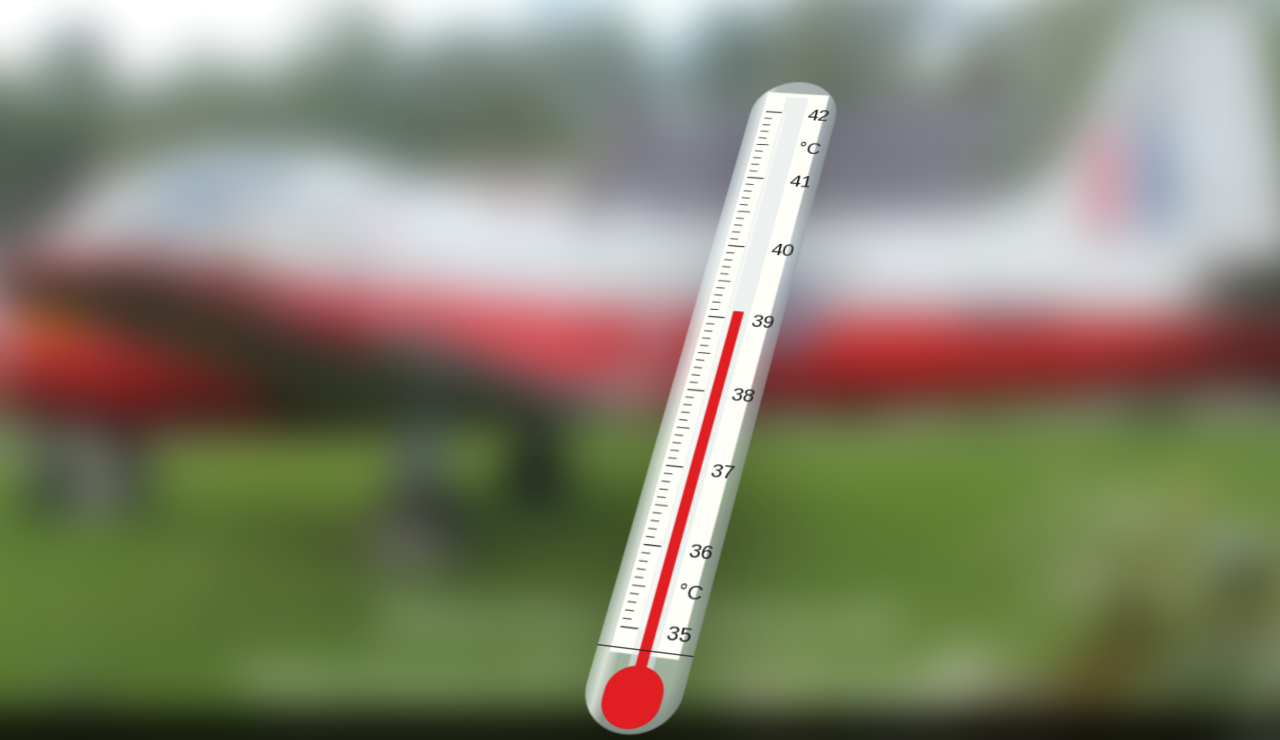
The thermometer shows °C 39.1
